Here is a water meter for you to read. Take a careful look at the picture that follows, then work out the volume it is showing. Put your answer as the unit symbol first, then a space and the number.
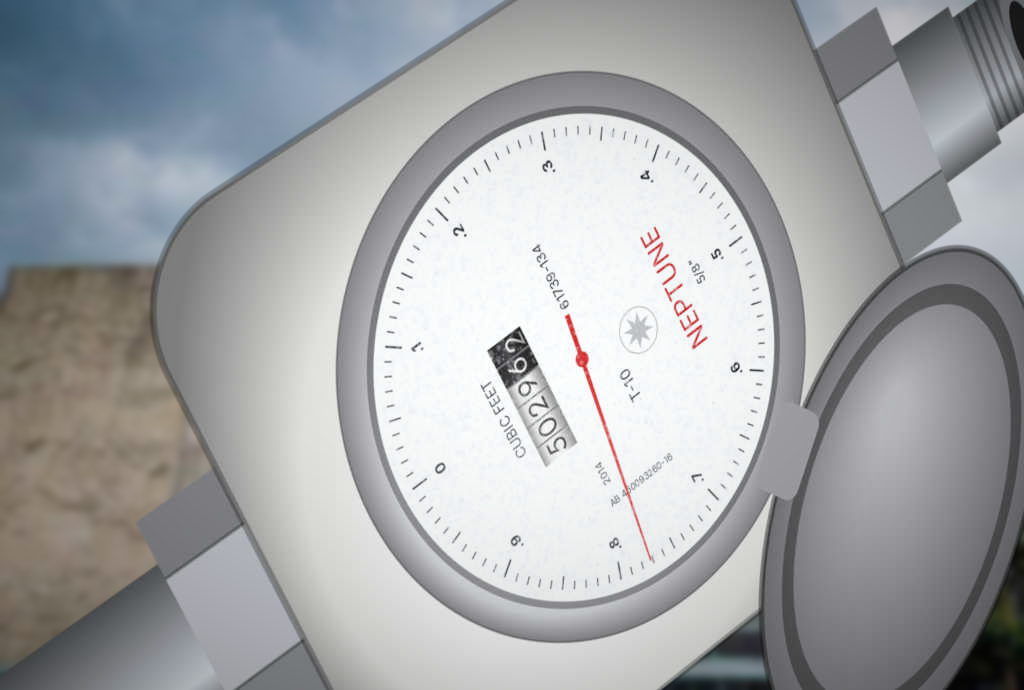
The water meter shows ft³ 502961.77
